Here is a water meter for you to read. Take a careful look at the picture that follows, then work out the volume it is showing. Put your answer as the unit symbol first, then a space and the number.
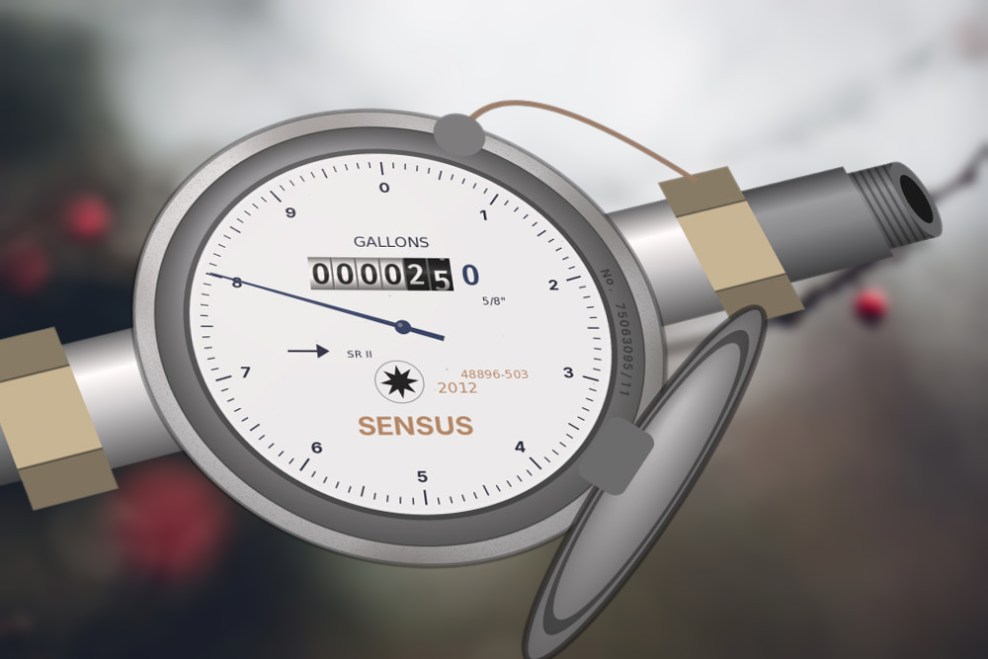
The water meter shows gal 248.0
